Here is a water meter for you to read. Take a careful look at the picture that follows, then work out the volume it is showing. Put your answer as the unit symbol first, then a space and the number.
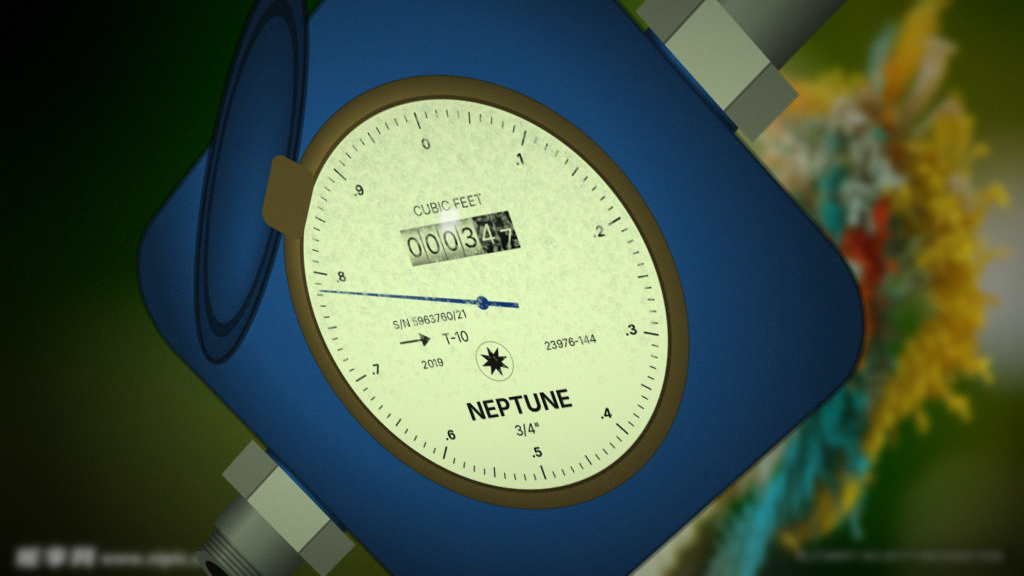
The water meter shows ft³ 346.78
